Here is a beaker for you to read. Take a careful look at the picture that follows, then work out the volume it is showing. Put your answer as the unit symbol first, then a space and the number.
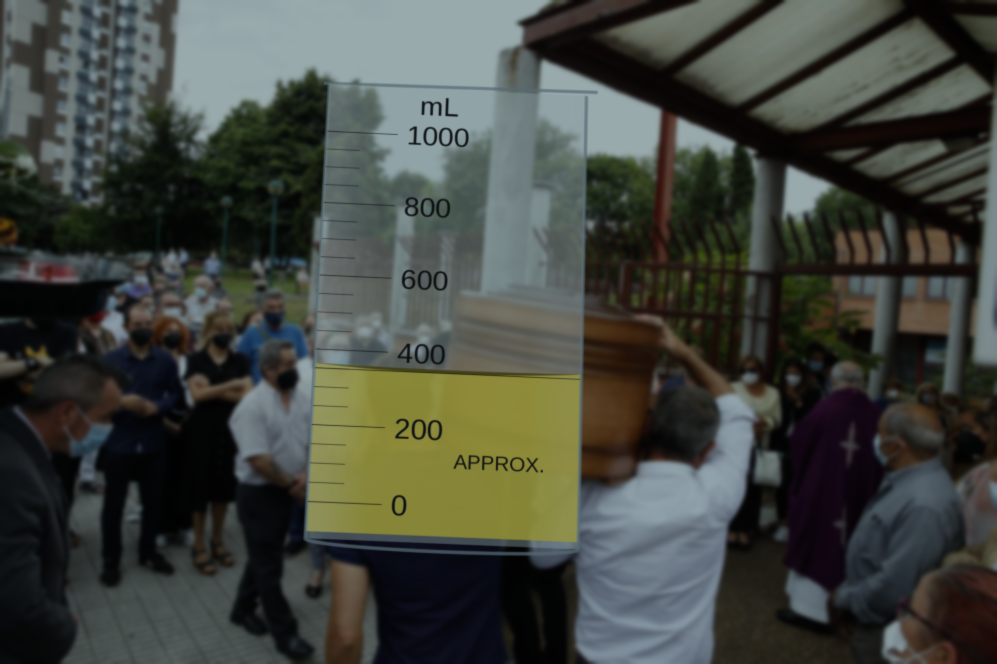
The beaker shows mL 350
